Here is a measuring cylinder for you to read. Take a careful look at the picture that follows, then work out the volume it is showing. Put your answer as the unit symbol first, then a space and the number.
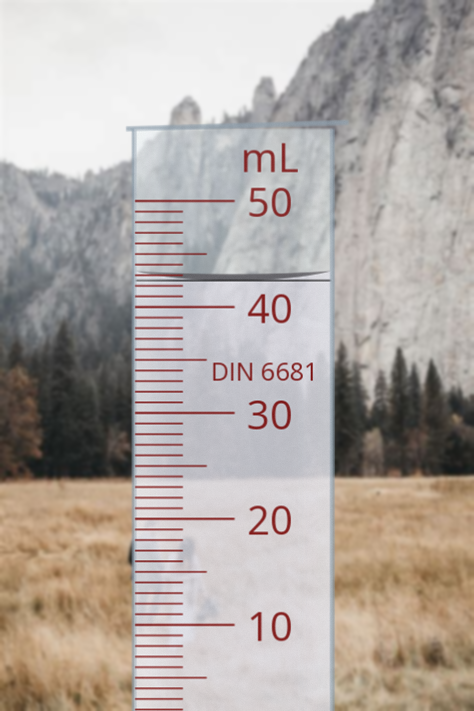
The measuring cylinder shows mL 42.5
